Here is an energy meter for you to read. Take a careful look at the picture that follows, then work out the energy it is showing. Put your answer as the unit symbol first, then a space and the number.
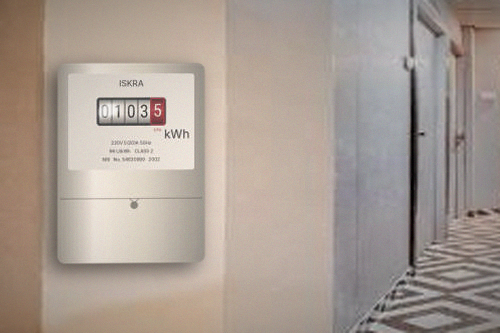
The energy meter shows kWh 103.5
